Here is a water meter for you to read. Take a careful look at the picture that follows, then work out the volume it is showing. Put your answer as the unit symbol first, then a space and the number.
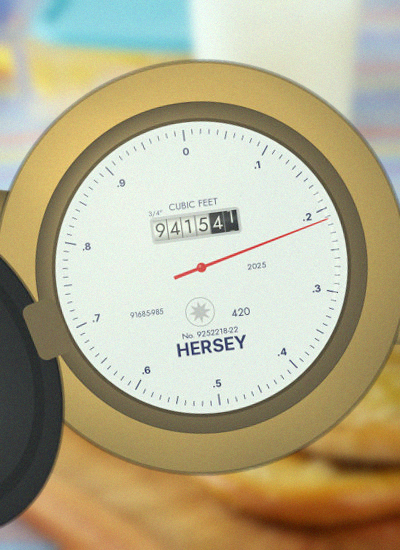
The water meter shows ft³ 941541.21
